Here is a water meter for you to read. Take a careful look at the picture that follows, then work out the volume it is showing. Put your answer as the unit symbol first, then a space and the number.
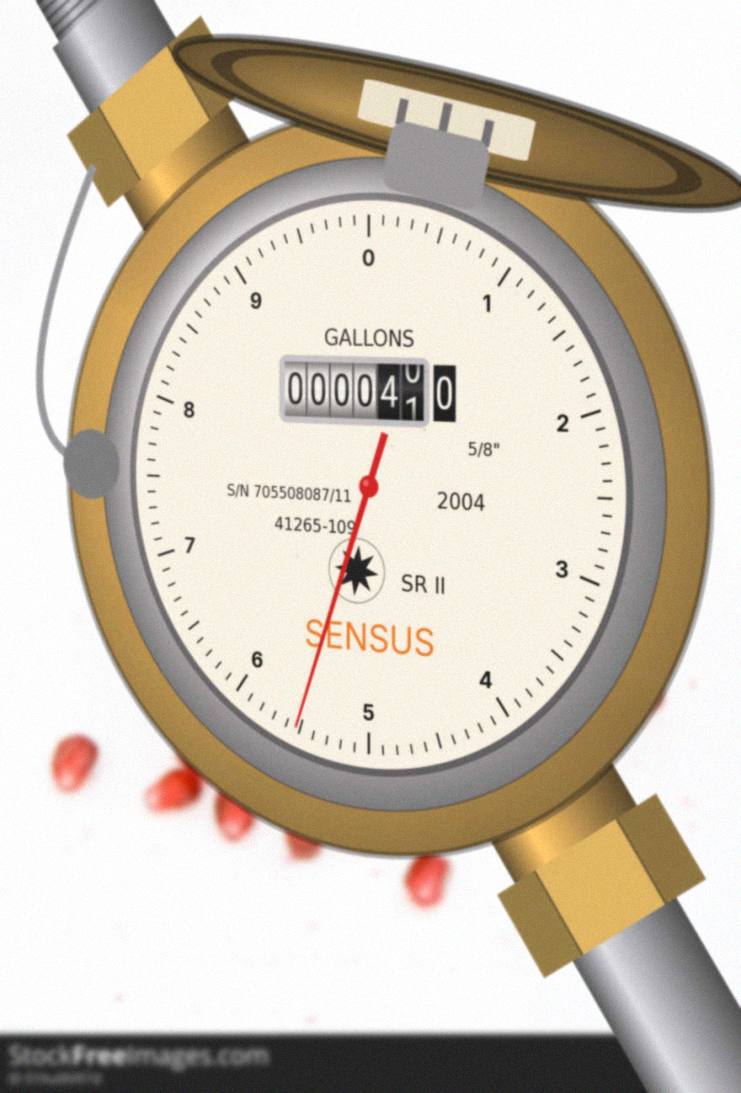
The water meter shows gal 405.5
